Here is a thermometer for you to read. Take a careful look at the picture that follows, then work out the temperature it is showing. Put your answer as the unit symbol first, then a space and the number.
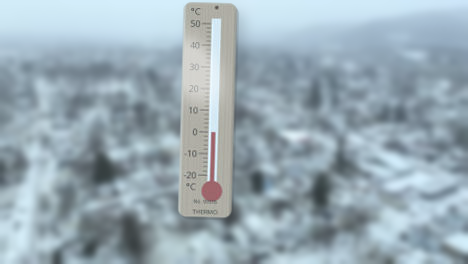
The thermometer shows °C 0
